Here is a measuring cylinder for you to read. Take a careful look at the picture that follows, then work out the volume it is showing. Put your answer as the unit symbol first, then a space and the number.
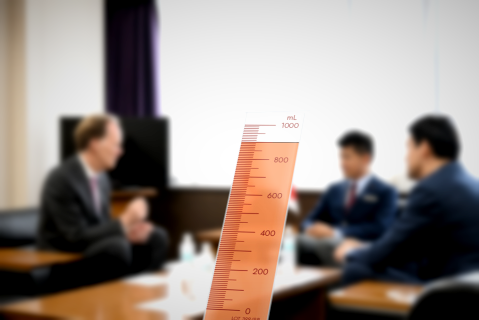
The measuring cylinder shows mL 900
